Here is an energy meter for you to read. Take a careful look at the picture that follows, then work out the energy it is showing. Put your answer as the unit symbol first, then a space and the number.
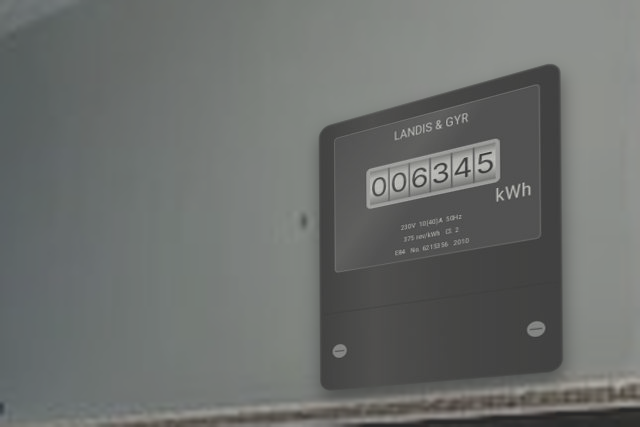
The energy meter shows kWh 6345
